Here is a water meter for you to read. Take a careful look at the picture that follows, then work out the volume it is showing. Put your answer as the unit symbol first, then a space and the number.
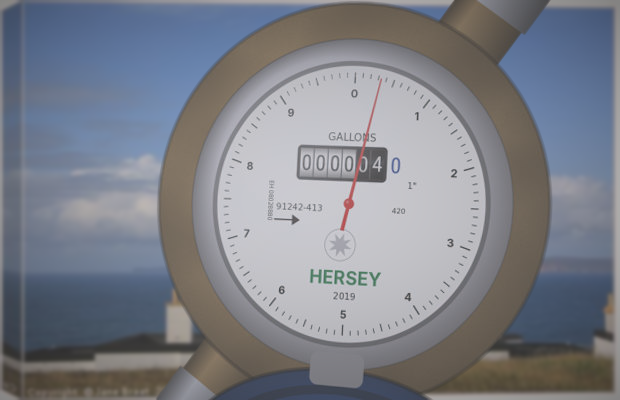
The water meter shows gal 40.3
